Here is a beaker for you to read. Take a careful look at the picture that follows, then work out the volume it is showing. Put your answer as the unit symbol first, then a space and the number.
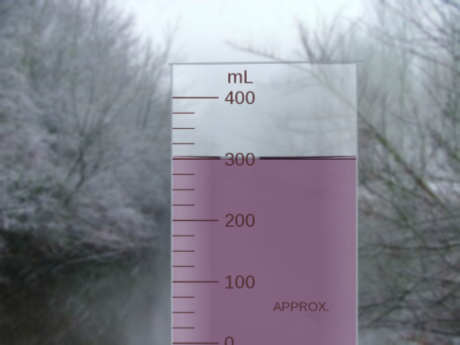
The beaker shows mL 300
